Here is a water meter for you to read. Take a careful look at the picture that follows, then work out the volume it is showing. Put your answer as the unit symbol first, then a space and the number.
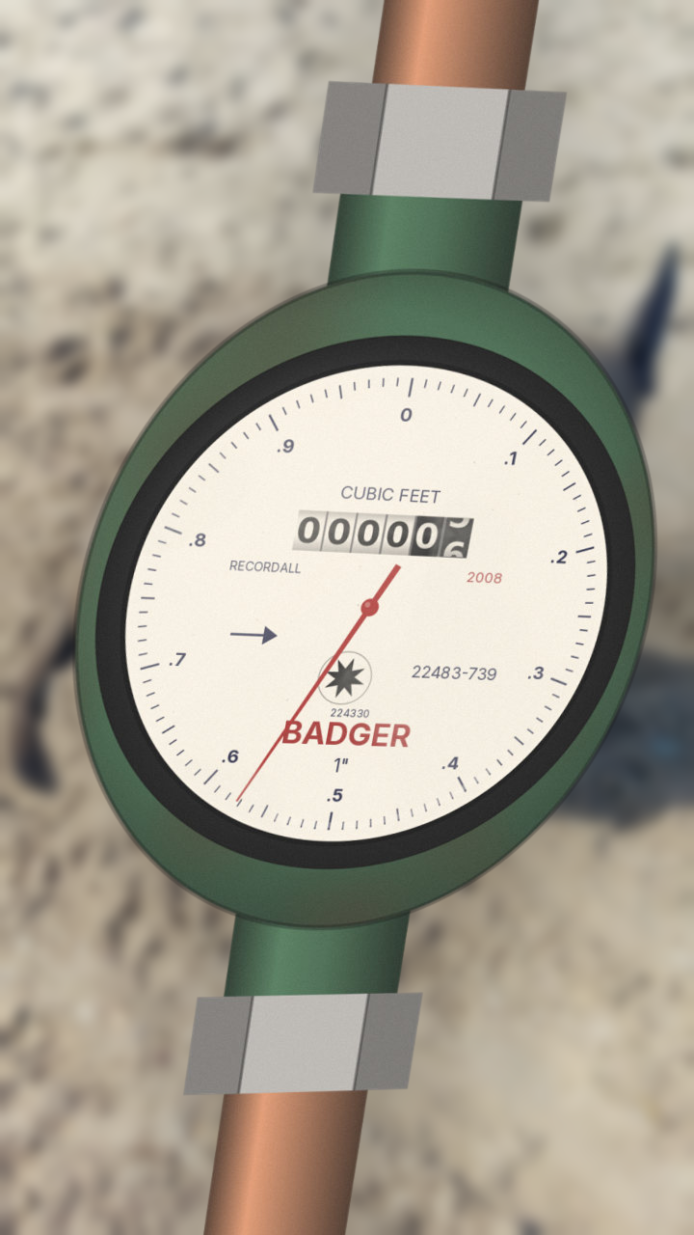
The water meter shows ft³ 5.57
